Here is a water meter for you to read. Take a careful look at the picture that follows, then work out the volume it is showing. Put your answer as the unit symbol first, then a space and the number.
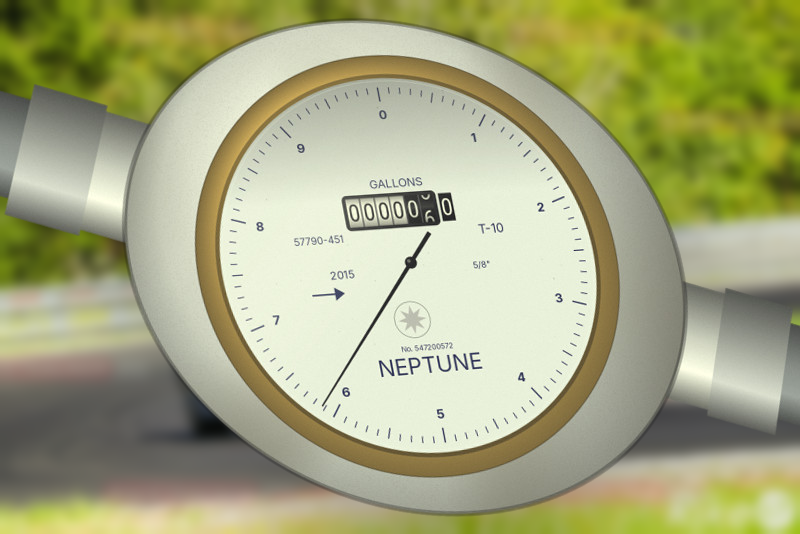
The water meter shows gal 56.1
